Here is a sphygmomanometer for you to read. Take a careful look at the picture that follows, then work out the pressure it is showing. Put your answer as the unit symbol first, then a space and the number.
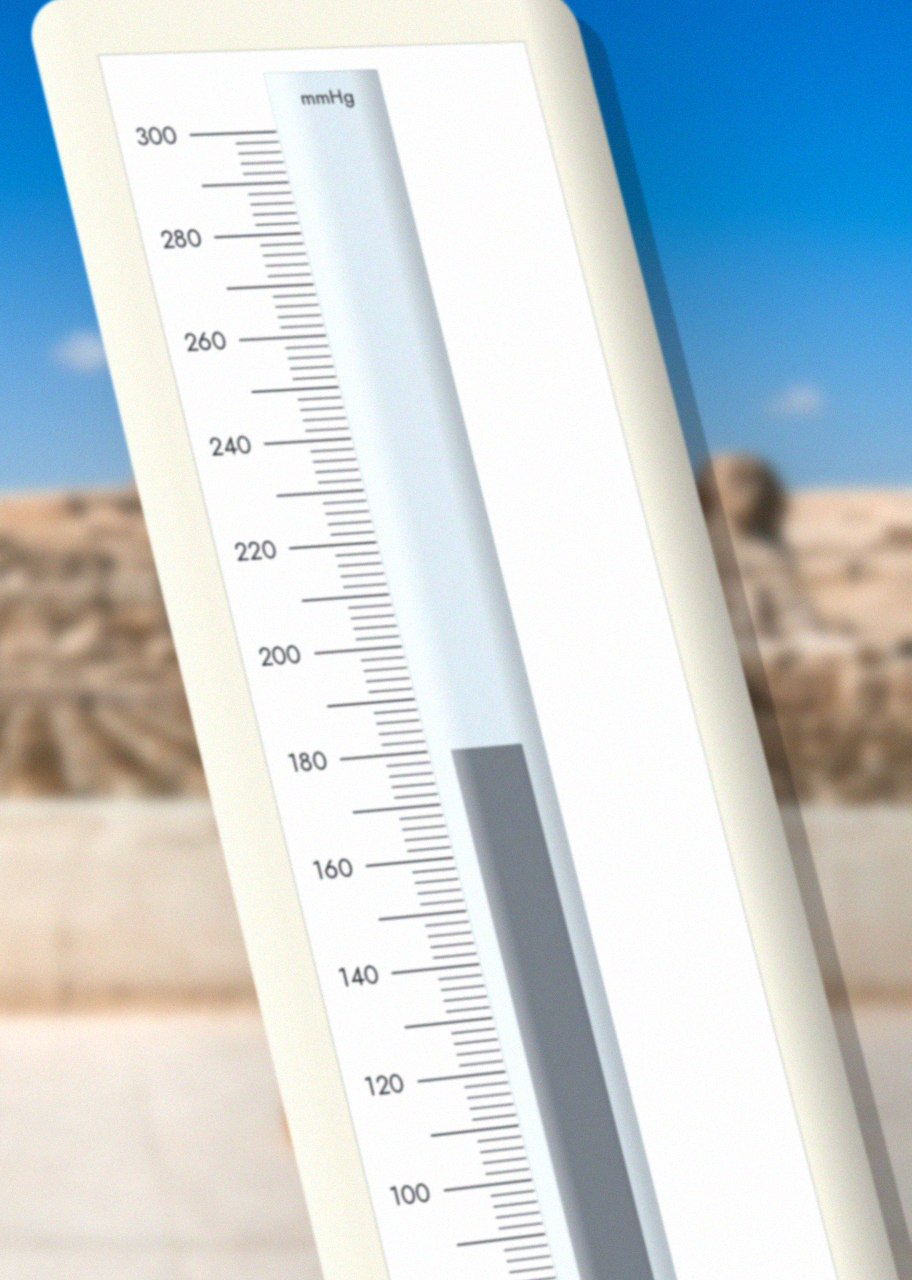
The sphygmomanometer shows mmHg 180
